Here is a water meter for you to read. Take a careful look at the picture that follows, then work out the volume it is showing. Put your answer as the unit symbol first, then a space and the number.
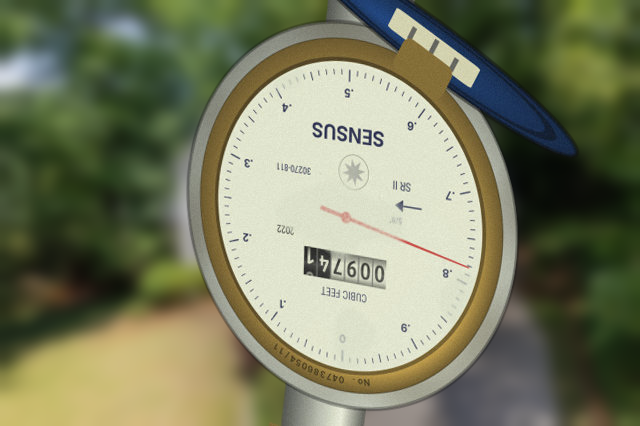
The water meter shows ft³ 9740.78
